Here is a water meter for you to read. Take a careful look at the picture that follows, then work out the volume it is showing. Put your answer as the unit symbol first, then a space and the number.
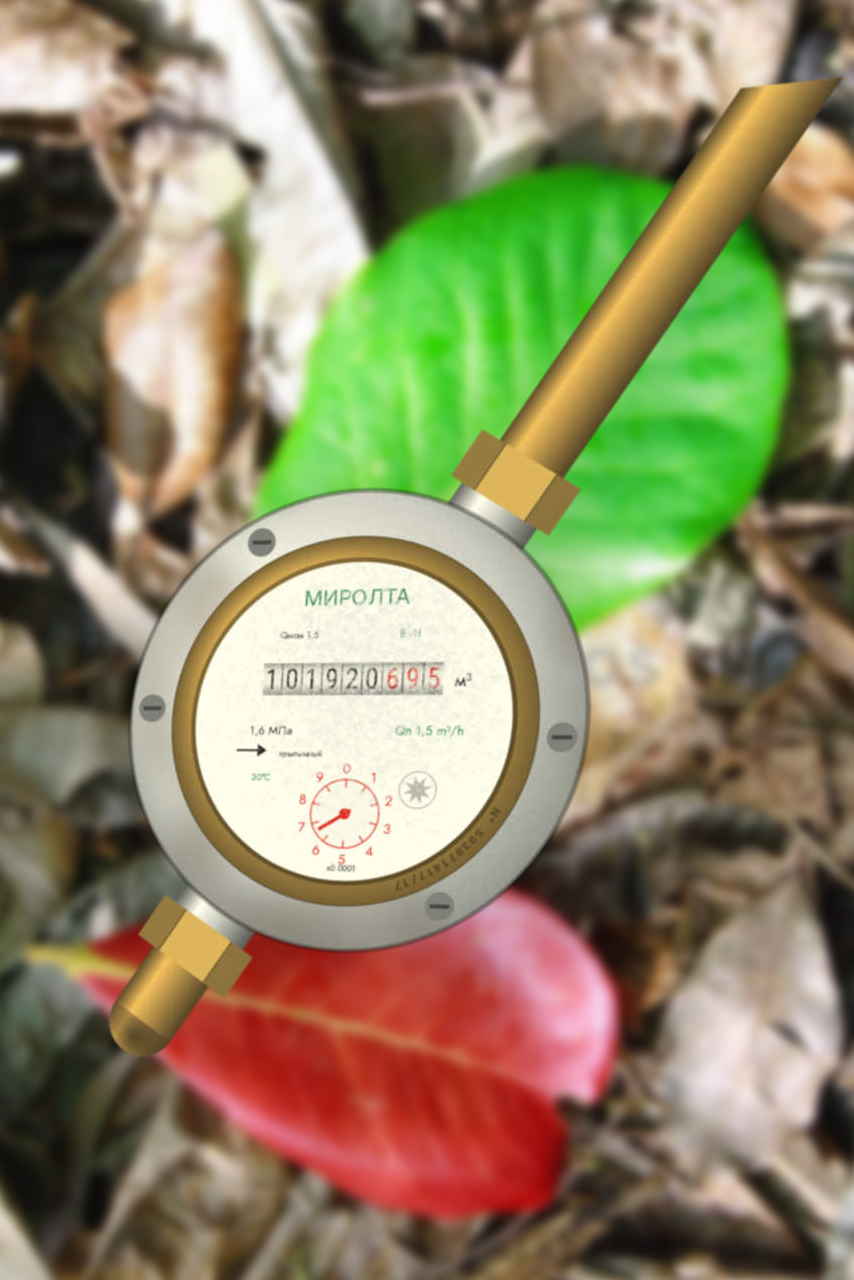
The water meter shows m³ 101920.6956
